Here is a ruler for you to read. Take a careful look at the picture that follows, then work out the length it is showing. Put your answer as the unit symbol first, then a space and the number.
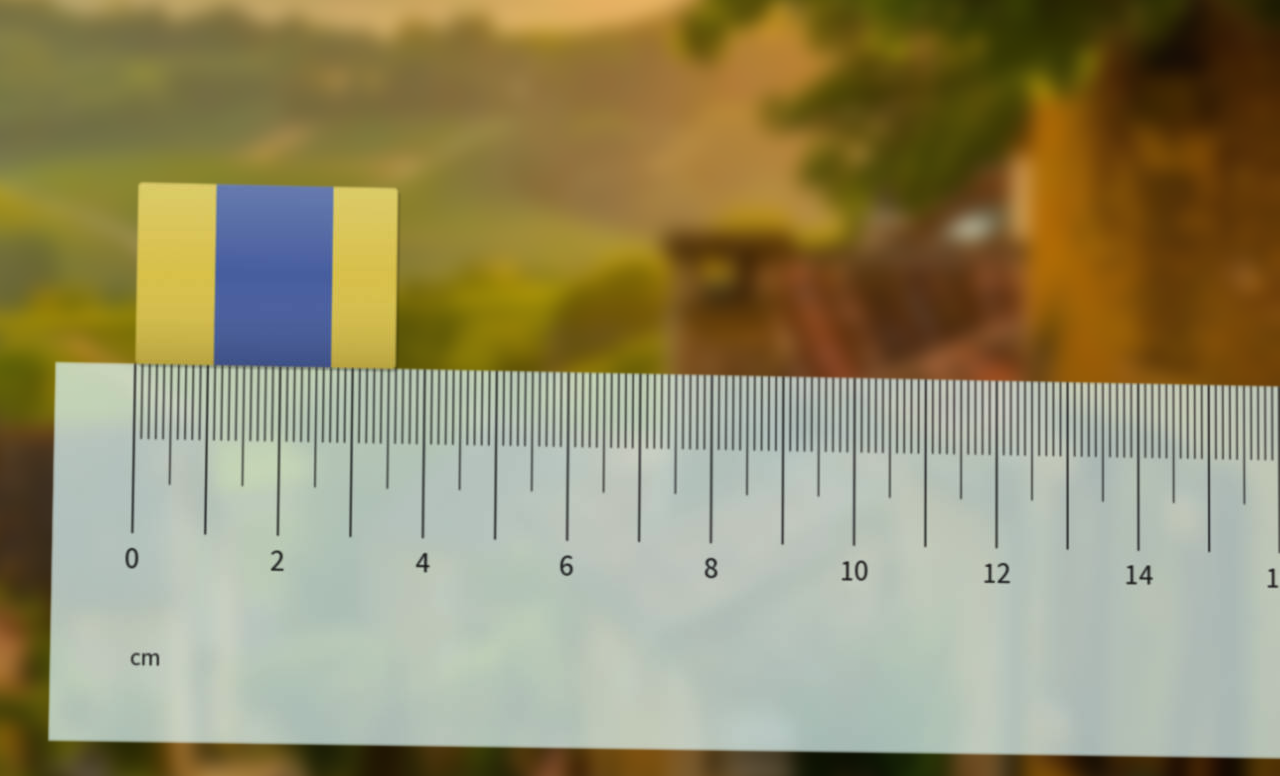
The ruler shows cm 3.6
